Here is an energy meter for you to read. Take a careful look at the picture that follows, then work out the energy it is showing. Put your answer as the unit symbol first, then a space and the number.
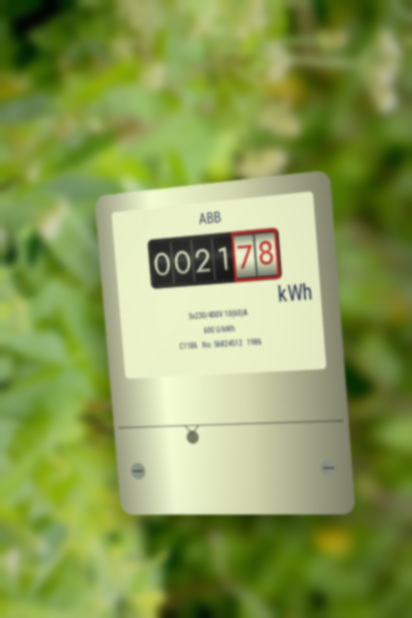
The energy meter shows kWh 21.78
